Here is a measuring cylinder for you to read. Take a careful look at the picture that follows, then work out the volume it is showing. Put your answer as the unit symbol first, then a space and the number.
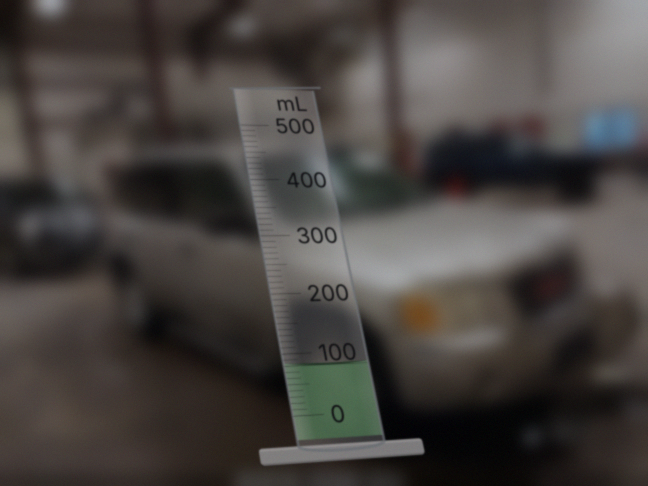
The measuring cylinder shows mL 80
